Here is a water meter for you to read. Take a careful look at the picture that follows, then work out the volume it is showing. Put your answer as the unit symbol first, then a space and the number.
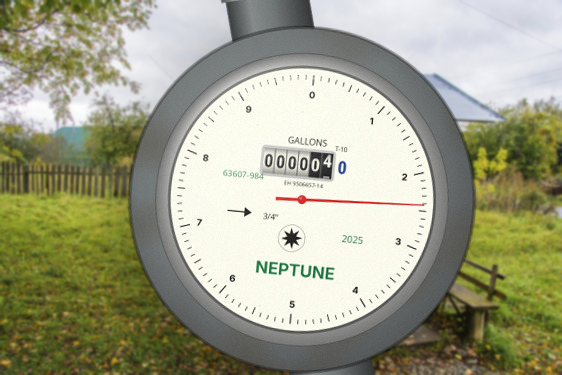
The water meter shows gal 42.4
